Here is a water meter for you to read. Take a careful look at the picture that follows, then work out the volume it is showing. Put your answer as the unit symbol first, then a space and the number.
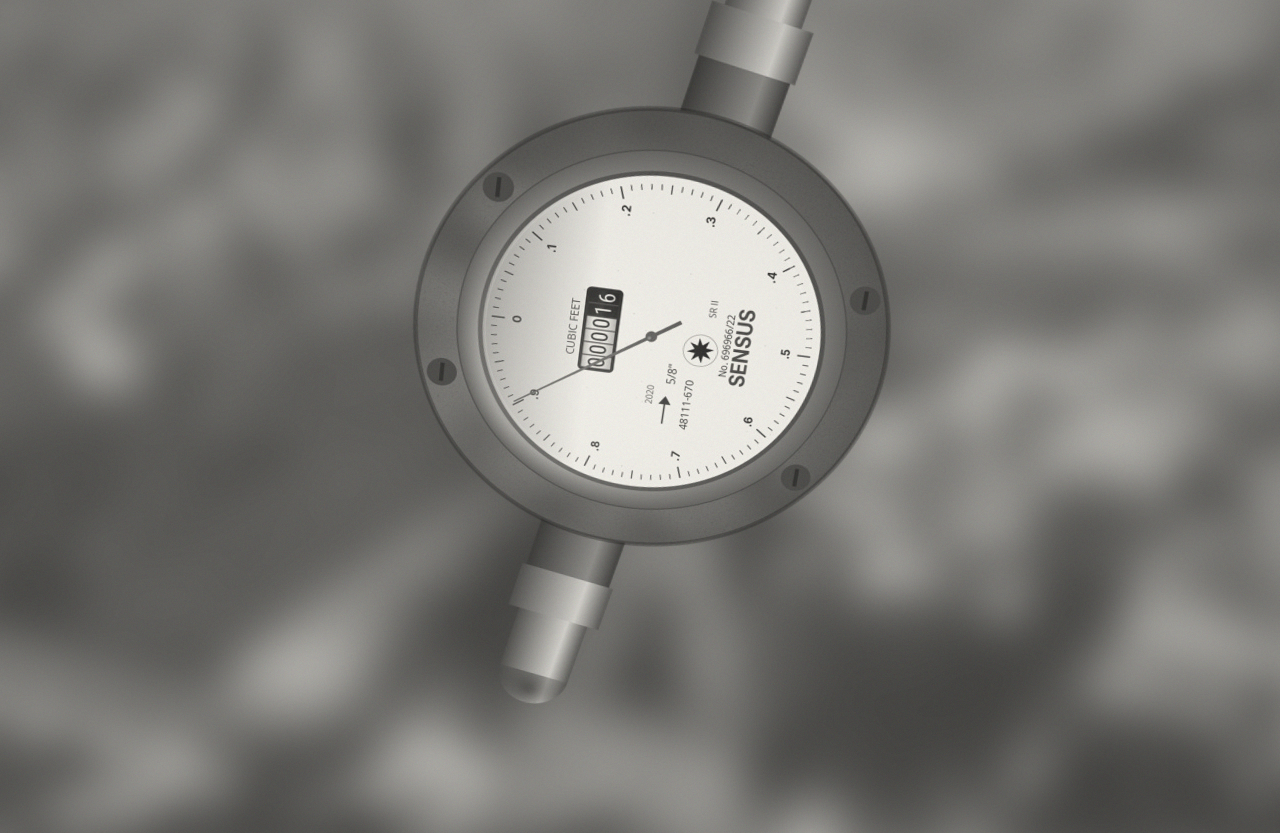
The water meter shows ft³ 15.90
